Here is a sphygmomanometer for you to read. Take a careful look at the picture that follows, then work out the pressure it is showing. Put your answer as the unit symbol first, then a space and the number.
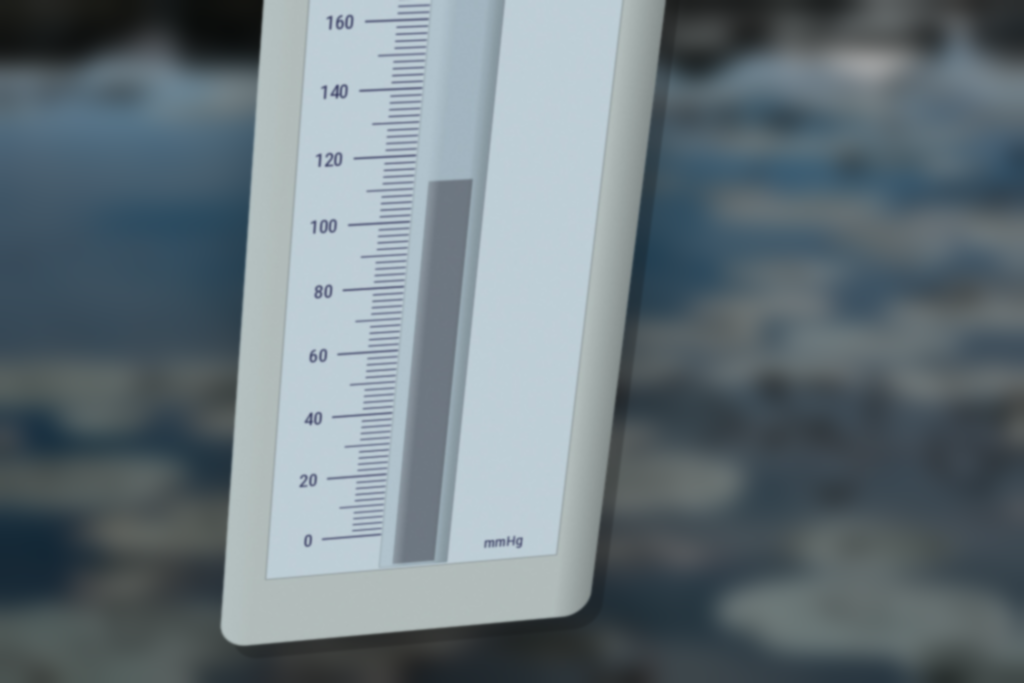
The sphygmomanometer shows mmHg 112
